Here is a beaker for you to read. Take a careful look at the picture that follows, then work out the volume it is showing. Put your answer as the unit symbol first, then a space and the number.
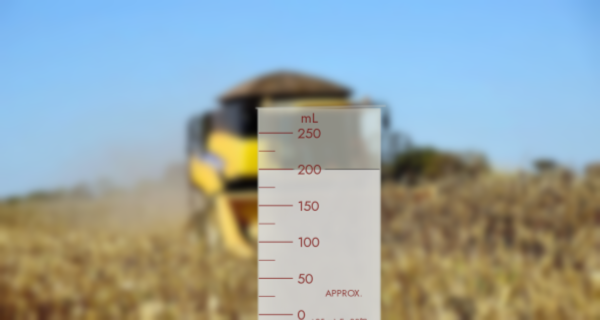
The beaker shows mL 200
